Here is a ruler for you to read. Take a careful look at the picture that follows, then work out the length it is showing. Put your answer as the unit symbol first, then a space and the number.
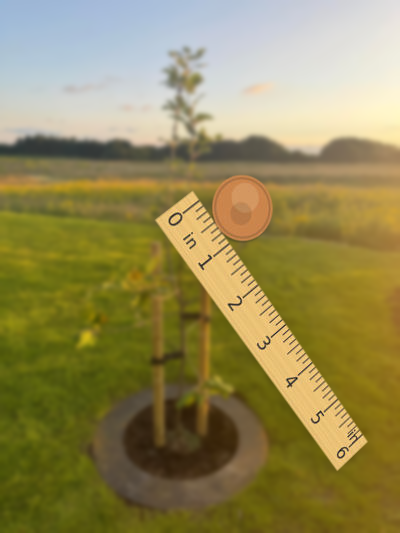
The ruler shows in 1.25
